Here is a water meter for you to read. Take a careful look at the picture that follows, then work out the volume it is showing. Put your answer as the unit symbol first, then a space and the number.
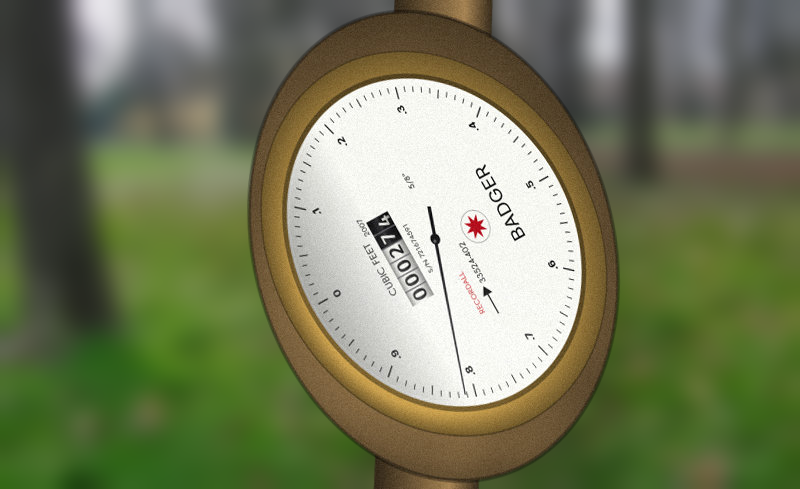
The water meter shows ft³ 273.81
